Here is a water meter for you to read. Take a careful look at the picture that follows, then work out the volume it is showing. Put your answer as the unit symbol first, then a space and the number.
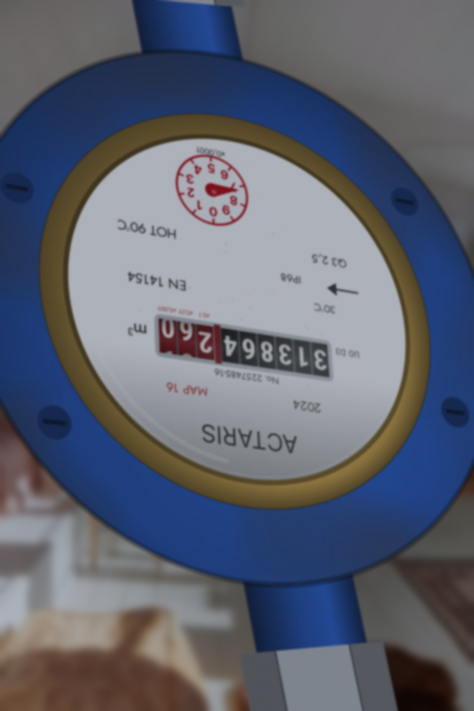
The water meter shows m³ 313864.2597
